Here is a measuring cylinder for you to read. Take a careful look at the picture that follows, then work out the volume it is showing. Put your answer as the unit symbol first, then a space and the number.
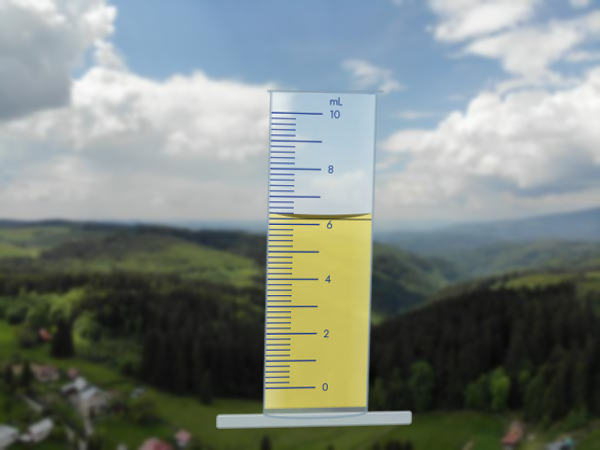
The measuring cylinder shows mL 6.2
